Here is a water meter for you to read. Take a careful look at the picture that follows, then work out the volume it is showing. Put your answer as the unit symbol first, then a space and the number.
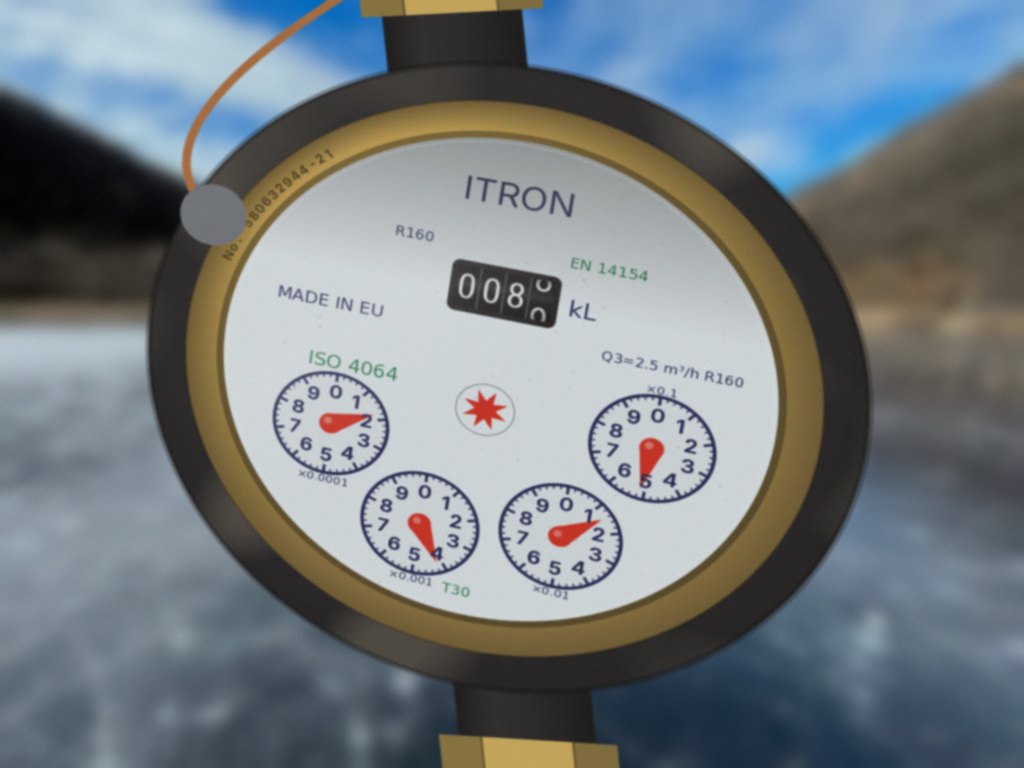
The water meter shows kL 88.5141
